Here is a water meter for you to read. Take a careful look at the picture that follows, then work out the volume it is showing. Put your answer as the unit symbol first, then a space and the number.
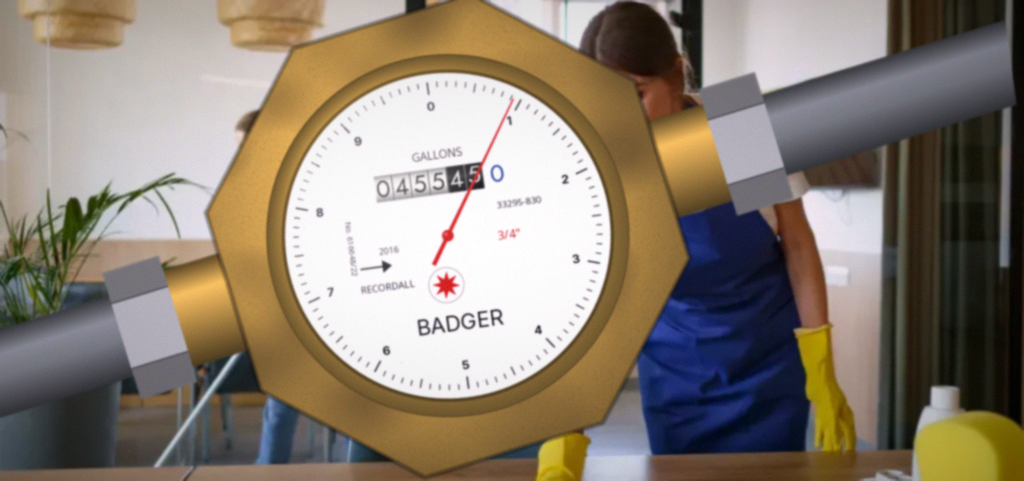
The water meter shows gal 455450.9
